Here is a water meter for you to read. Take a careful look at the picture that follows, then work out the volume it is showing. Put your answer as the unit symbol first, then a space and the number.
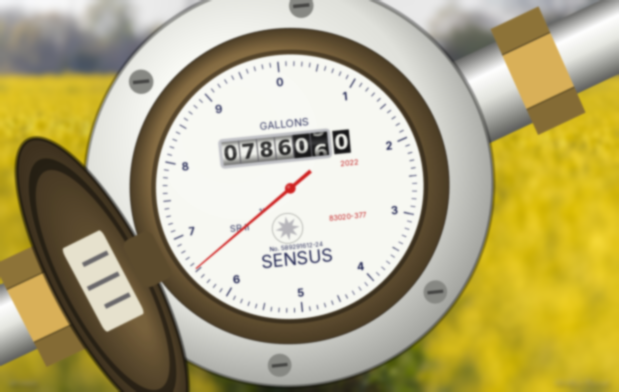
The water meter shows gal 786056.5
